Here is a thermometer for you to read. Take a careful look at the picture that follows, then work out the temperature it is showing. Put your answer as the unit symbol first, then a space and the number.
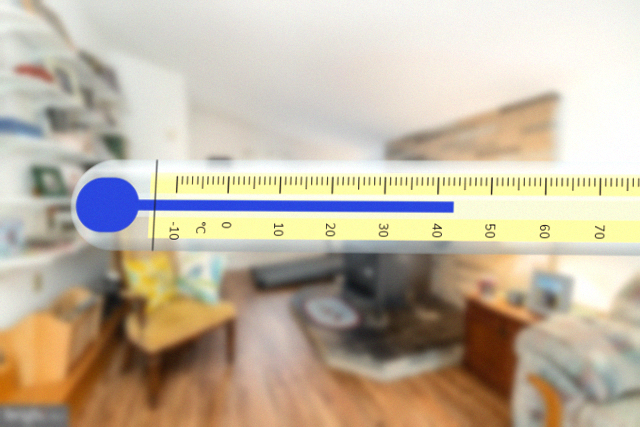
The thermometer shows °C 43
